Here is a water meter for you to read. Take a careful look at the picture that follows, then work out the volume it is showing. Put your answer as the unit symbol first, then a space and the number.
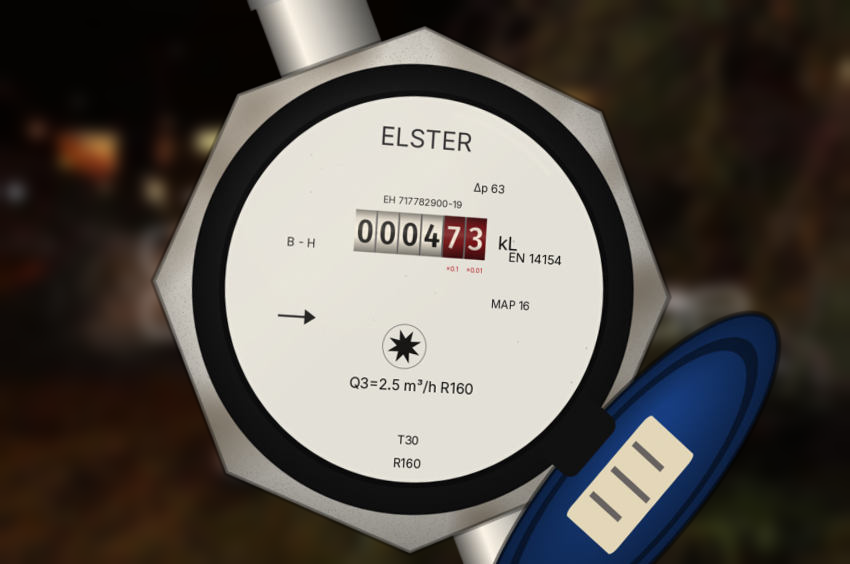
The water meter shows kL 4.73
